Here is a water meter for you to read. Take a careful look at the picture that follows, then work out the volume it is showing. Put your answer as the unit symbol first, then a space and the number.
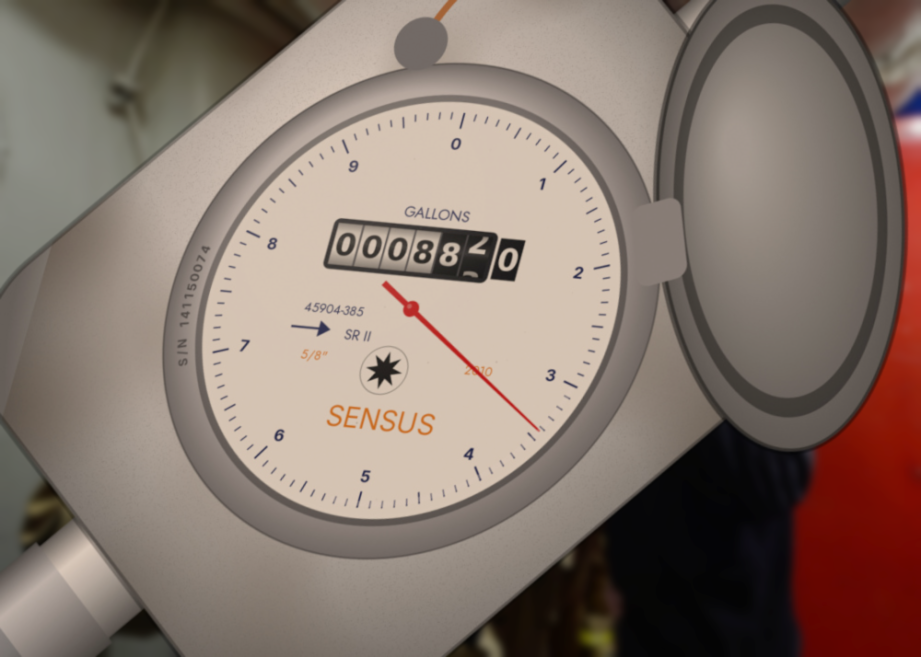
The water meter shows gal 8823.4
